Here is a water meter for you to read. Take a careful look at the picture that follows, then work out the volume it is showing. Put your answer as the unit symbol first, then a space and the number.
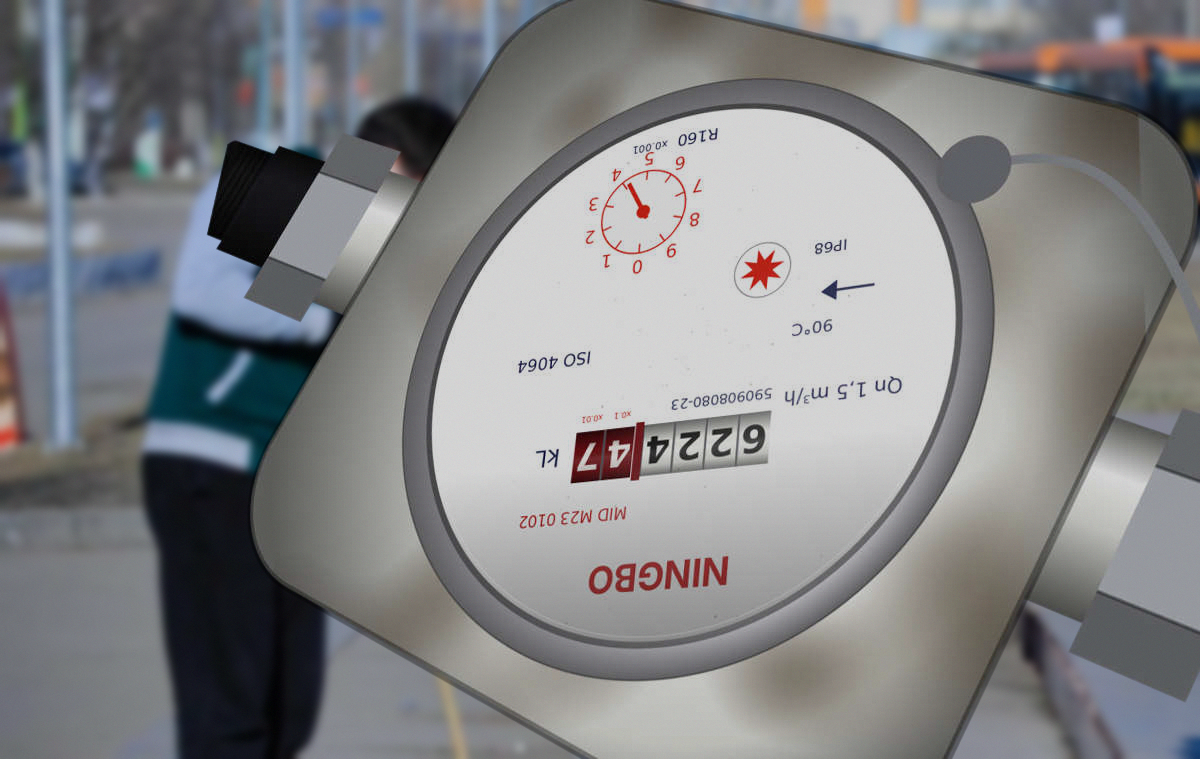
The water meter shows kL 6224.474
